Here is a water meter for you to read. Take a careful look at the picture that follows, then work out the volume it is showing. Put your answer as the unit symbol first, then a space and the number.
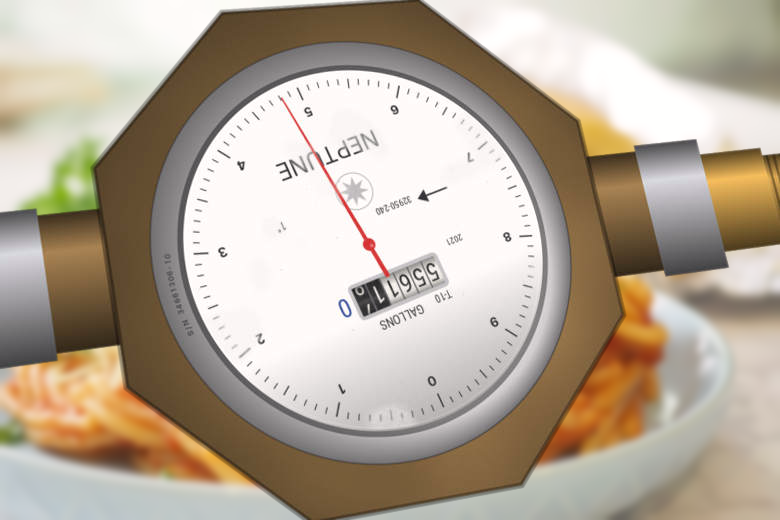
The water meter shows gal 5561174.8
